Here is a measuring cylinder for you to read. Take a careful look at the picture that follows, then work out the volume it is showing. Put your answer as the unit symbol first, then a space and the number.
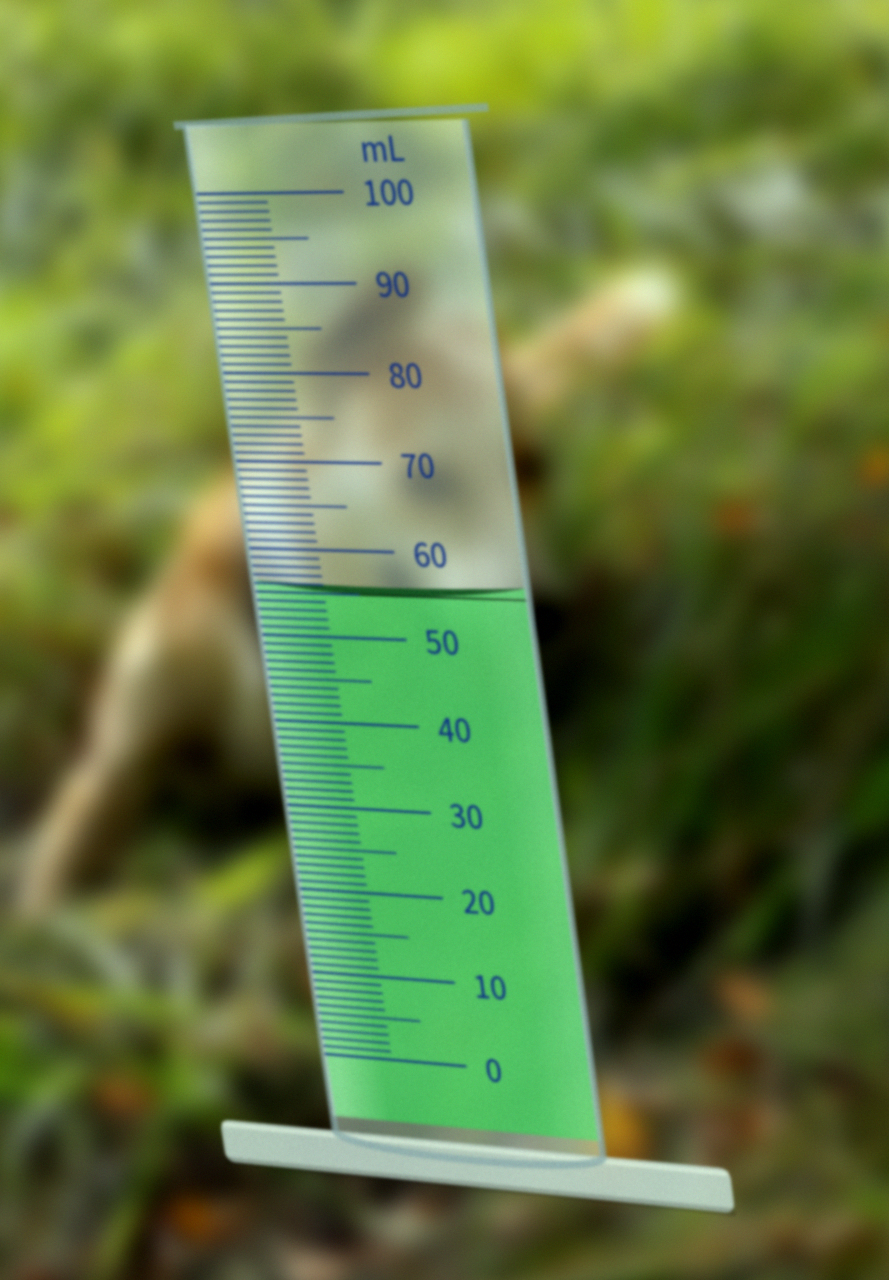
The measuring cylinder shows mL 55
